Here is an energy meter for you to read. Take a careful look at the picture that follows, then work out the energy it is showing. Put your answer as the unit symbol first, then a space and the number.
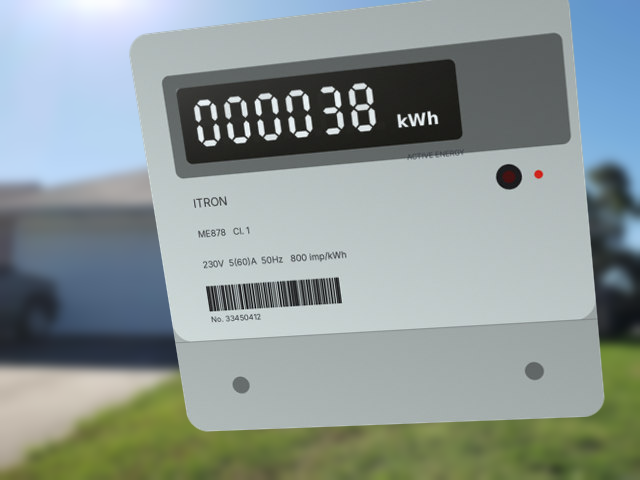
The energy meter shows kWh 38
